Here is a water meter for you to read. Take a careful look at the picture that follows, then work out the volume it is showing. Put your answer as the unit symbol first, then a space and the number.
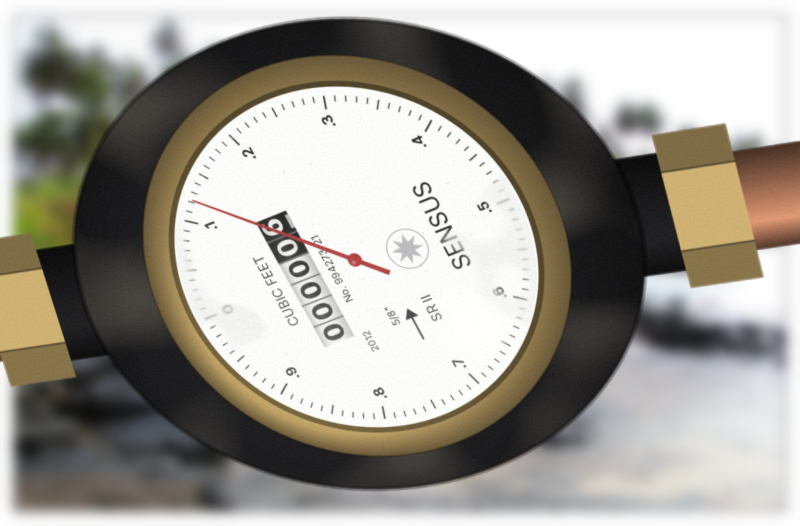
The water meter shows ft³ 6.12
